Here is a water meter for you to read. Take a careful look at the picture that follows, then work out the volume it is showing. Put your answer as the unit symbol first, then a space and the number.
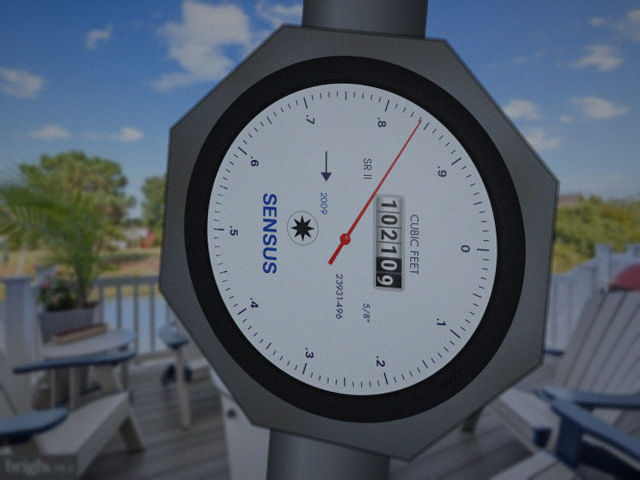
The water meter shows ft³ 102108.84
